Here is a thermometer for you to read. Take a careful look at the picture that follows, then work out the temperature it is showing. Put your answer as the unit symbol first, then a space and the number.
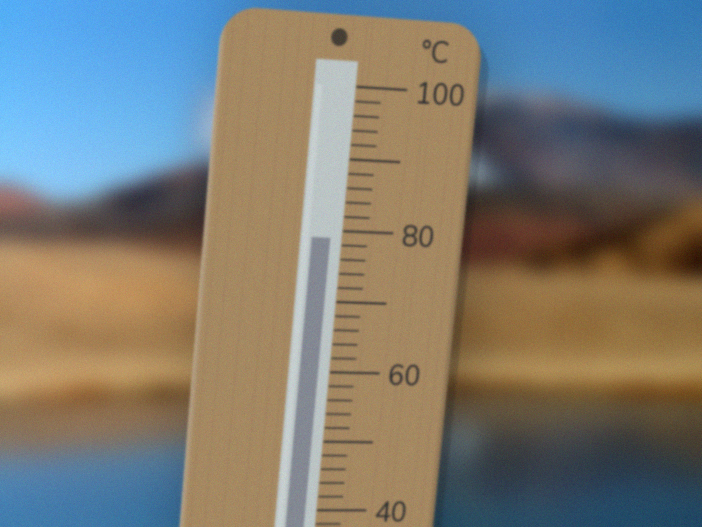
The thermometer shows °C 79
